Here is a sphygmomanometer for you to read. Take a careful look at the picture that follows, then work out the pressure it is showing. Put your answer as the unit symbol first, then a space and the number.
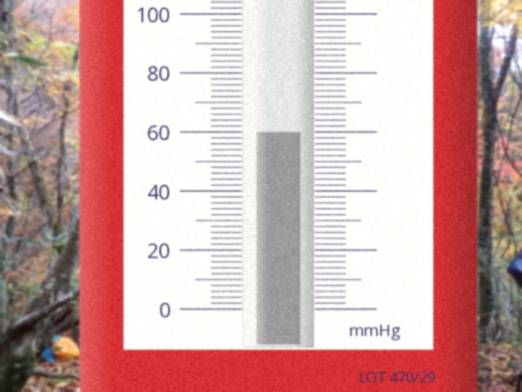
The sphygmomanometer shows mmHg 60
